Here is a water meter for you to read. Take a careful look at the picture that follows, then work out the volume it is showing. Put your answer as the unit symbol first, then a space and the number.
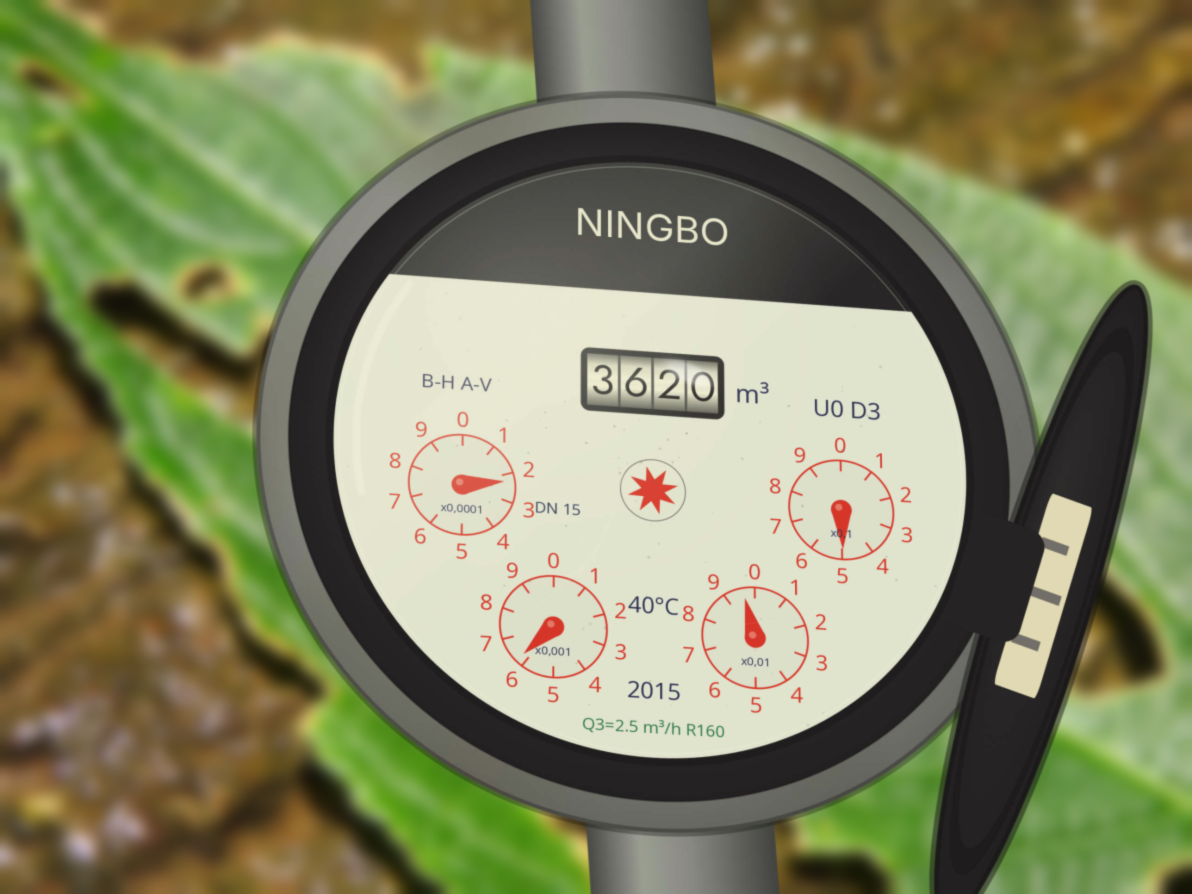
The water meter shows m³ 3620.4962
